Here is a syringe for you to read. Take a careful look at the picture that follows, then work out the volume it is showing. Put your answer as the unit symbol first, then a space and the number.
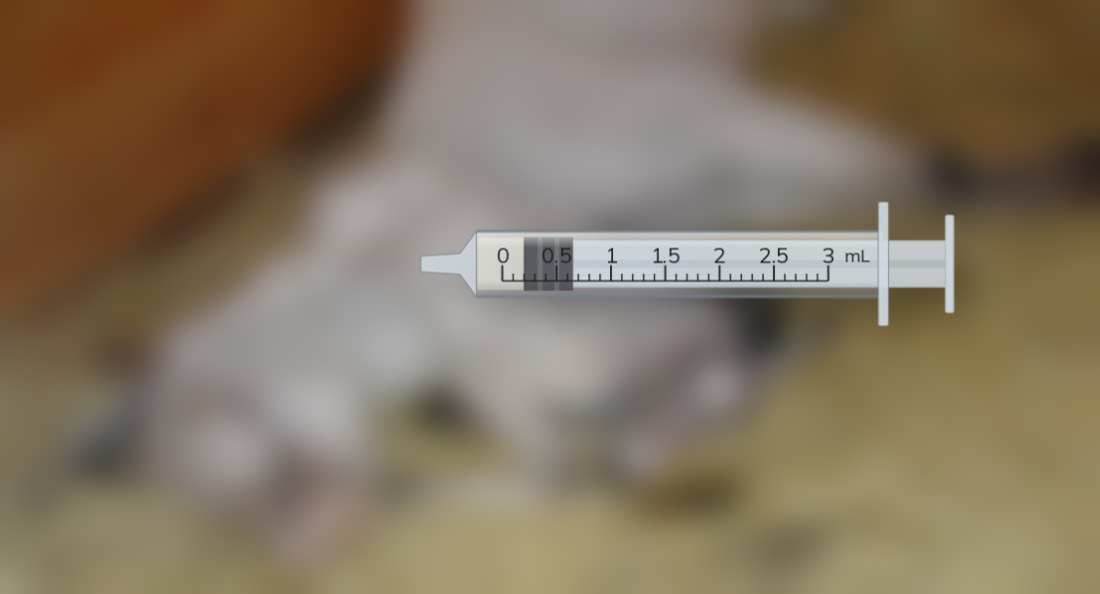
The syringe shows mL 0.2
